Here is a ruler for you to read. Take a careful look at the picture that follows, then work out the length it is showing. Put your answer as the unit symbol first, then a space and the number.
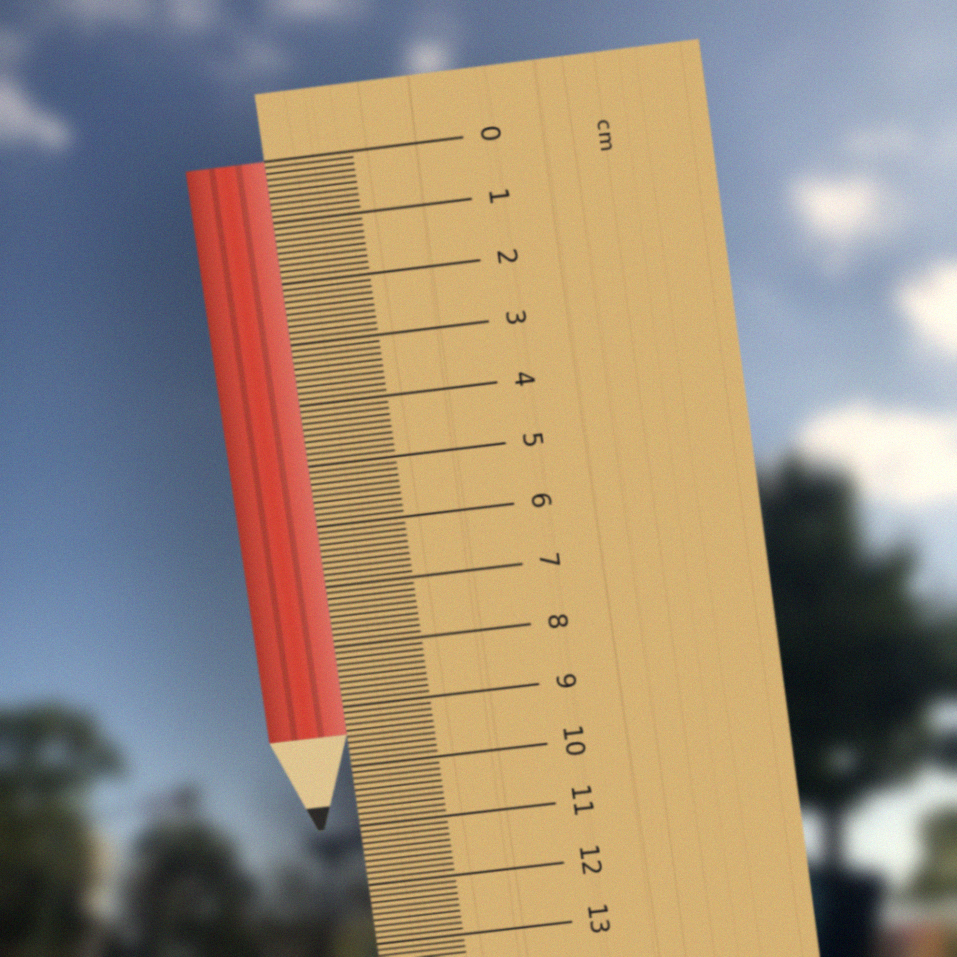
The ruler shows cm 11
